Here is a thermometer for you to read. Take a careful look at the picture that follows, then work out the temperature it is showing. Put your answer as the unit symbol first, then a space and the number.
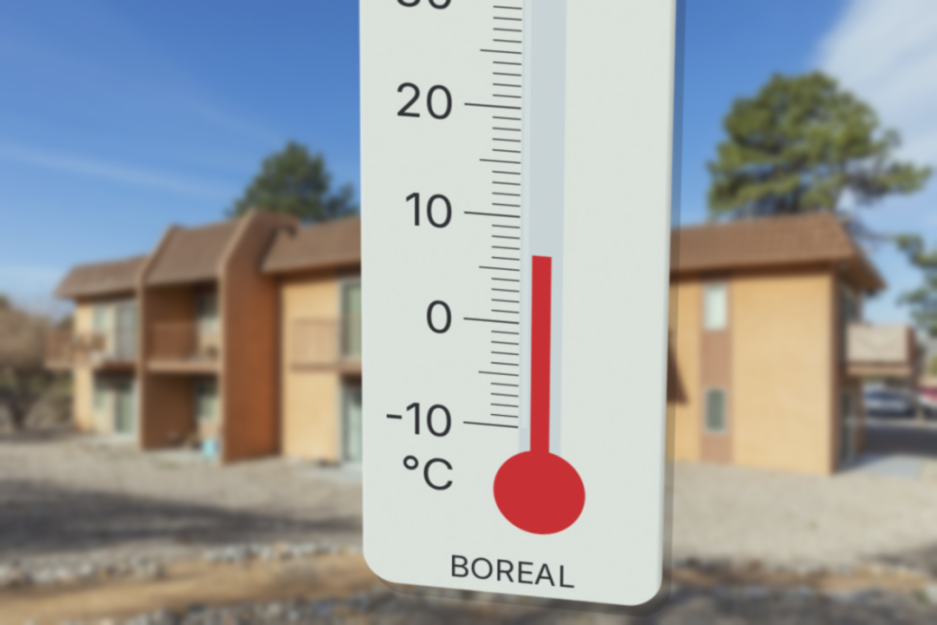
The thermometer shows °C 6.5
